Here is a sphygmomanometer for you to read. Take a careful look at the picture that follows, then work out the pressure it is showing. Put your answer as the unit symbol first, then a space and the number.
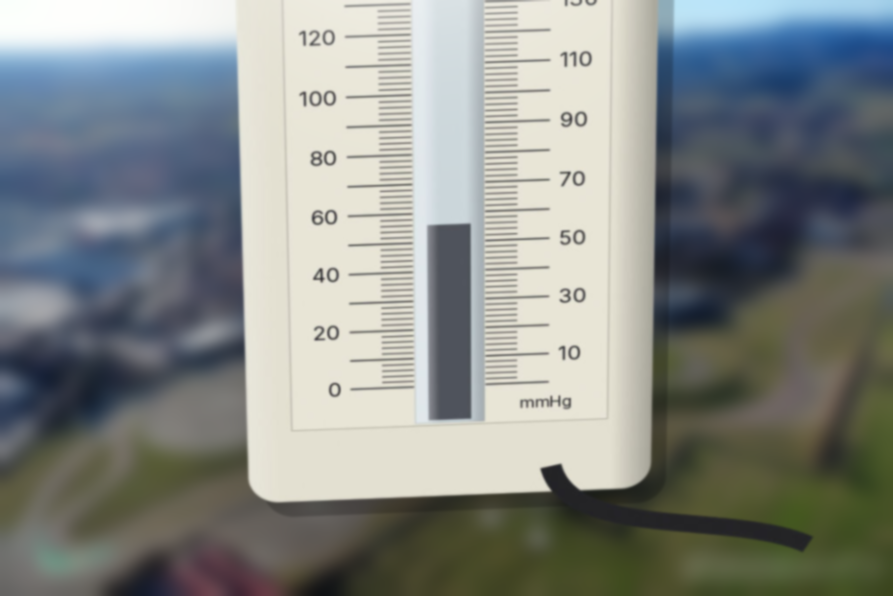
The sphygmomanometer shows mmHg 56
